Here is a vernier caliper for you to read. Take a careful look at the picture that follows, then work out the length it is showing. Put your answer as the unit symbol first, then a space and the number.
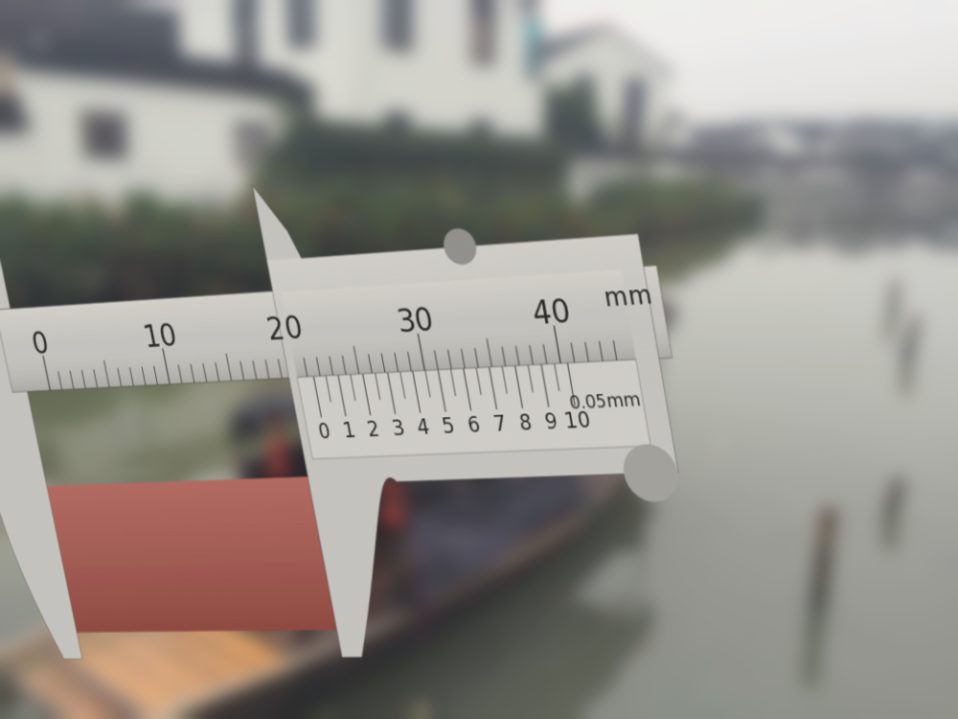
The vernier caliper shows mm 21.5
